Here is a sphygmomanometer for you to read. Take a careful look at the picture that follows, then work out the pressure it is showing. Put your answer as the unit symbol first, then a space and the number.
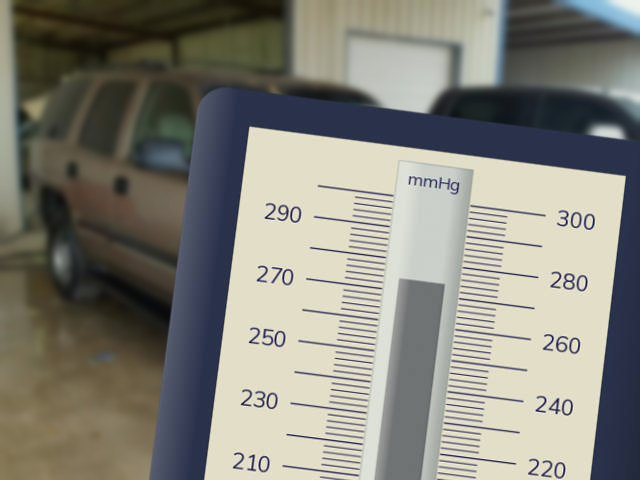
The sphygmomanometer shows mmHg 274
